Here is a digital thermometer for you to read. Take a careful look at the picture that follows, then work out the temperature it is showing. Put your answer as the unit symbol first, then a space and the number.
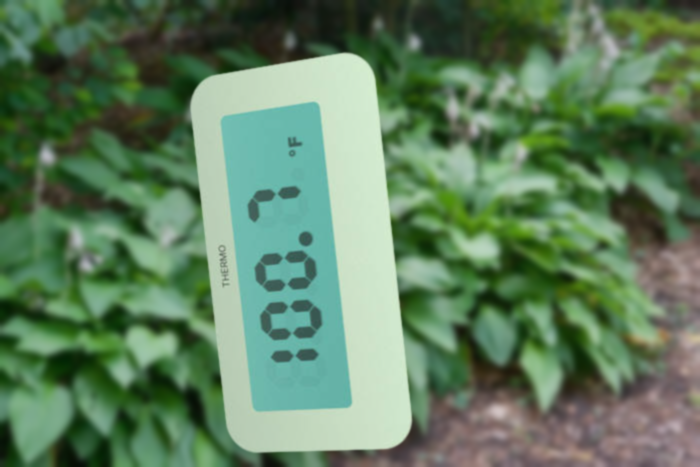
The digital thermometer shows °F 100.7
